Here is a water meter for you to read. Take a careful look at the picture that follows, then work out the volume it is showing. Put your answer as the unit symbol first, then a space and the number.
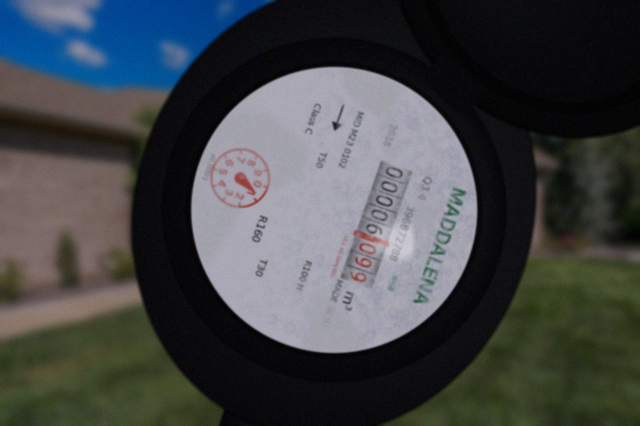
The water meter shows m³ 6.0990
